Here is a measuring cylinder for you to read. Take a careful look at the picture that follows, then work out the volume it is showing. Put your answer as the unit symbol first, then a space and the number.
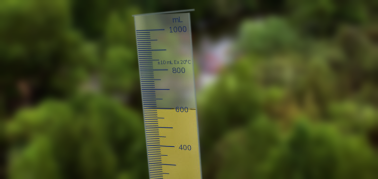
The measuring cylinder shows mL 600
